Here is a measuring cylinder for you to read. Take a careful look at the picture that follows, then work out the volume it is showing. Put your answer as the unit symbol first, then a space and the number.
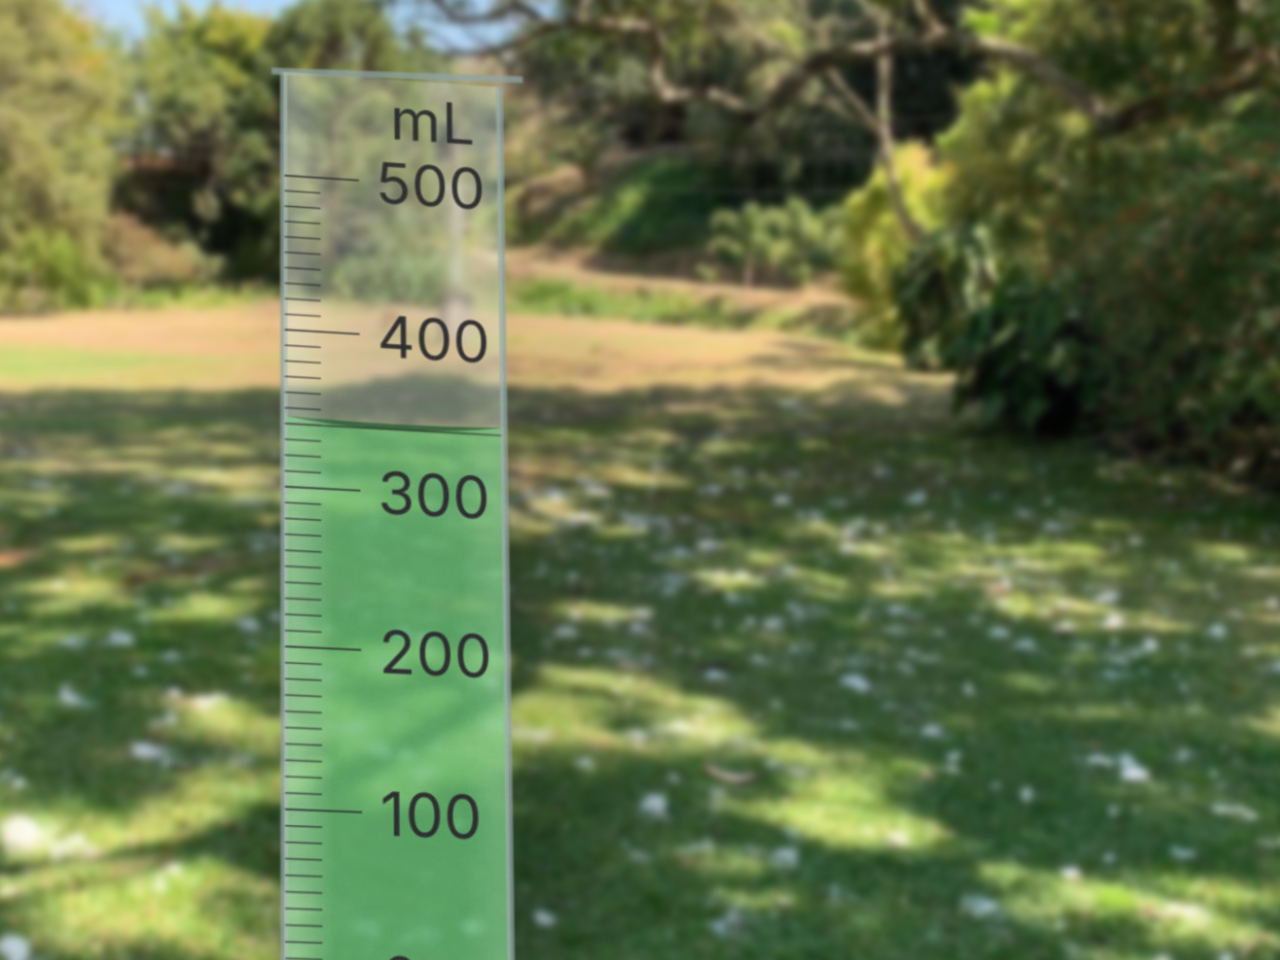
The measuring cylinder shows mL 340
